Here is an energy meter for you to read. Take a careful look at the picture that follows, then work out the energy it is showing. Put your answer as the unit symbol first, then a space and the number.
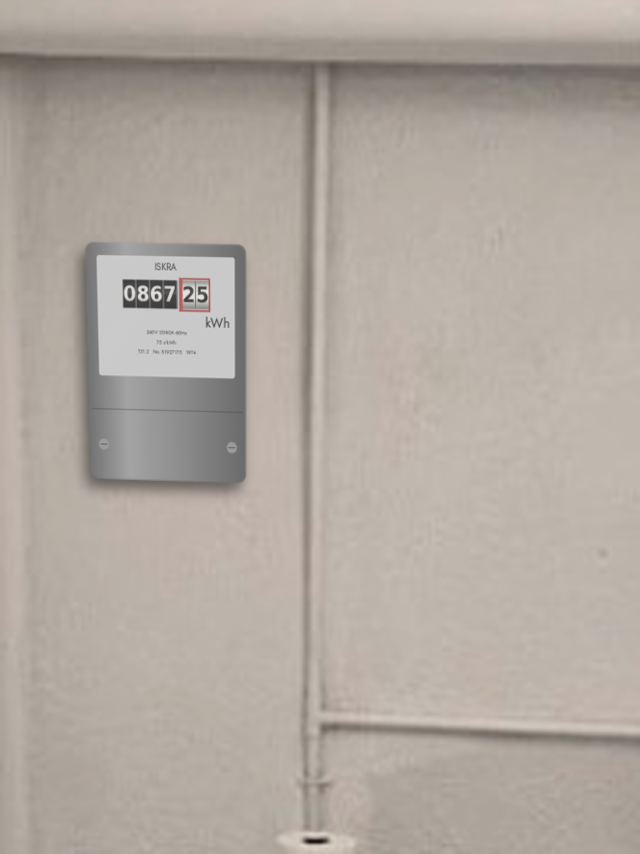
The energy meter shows kWh 867.25
